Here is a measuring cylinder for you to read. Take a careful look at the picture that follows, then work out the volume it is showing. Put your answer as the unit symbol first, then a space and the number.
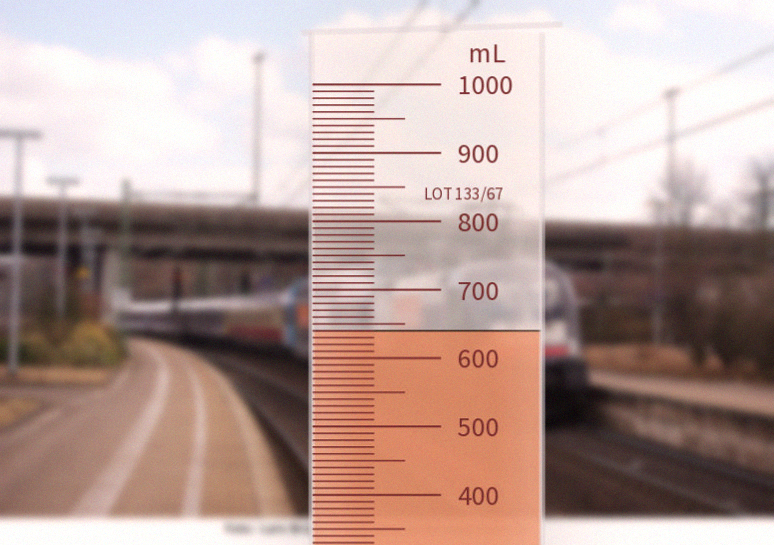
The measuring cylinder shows mL 640
